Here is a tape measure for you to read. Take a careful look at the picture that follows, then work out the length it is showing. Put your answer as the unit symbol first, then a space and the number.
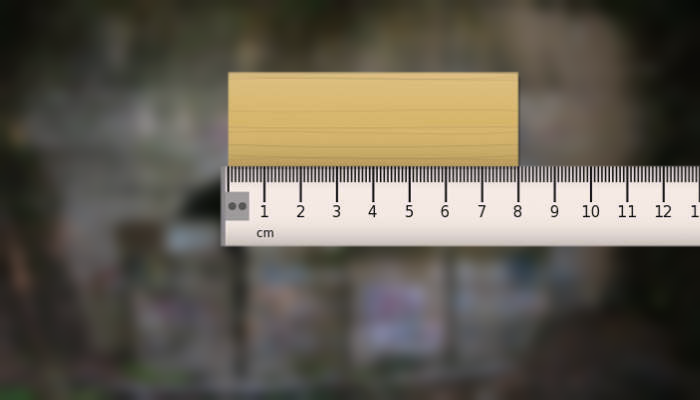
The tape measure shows cm 8
